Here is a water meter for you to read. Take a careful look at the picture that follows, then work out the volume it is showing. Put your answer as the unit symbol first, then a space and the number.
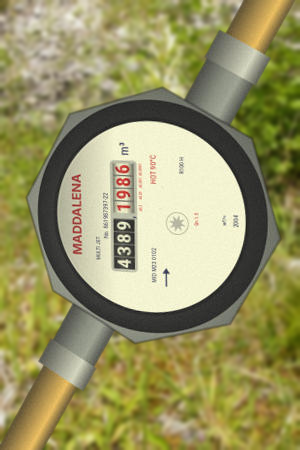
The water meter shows m³ 4389.1986
